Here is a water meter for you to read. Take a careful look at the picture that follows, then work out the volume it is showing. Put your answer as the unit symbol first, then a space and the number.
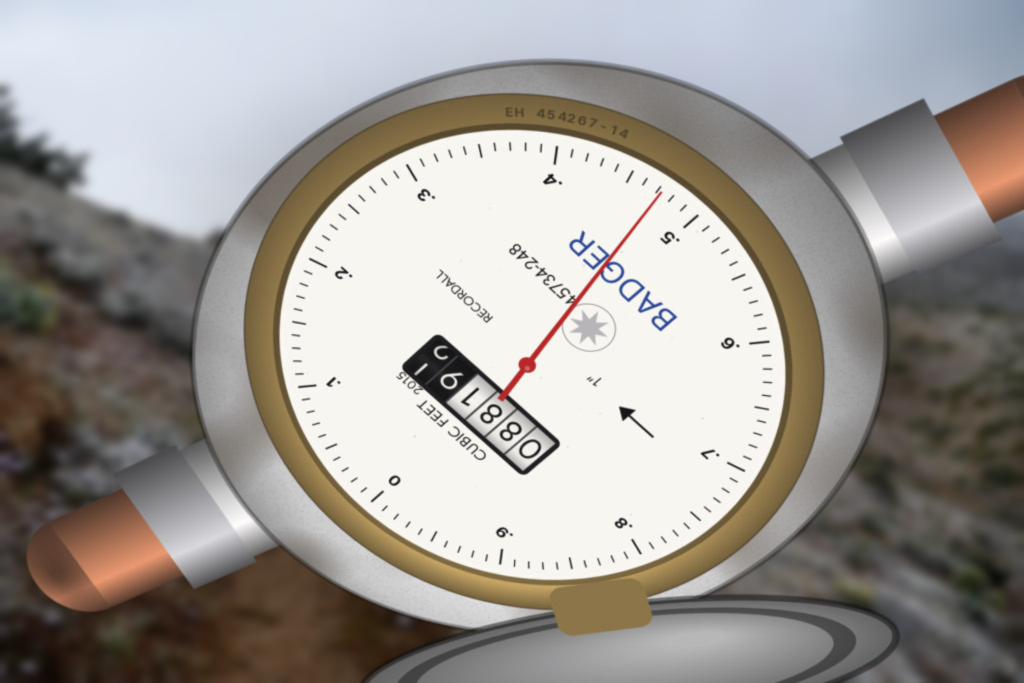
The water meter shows ft³ 88191.47
